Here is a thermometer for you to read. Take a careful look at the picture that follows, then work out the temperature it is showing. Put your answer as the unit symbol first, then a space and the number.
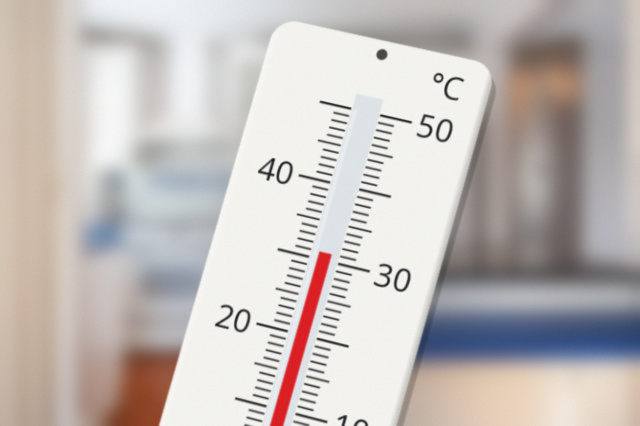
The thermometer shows °C 31
